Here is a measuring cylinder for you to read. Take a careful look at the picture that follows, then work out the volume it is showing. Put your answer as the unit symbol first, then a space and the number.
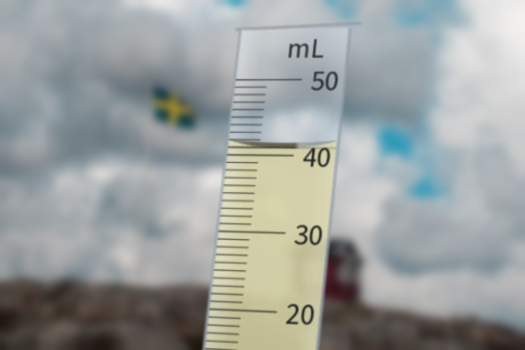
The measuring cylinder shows mL 41
